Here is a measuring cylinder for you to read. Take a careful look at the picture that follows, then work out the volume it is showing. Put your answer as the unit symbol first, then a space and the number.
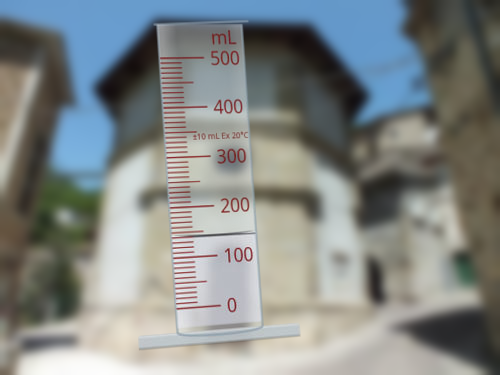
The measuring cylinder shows mL 140
